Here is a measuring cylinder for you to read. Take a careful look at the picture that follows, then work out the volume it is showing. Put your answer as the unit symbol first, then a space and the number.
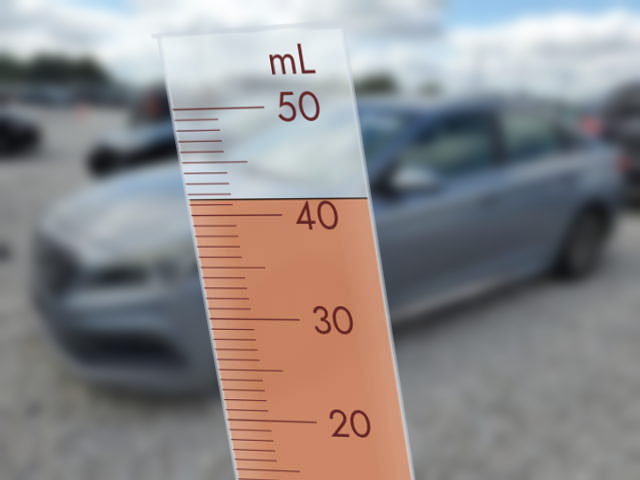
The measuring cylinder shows mL 41.5
